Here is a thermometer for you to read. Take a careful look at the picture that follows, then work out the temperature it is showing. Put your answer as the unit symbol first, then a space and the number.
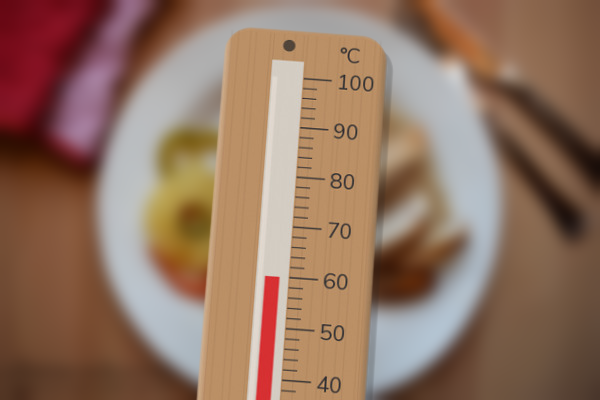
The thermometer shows °C 60
